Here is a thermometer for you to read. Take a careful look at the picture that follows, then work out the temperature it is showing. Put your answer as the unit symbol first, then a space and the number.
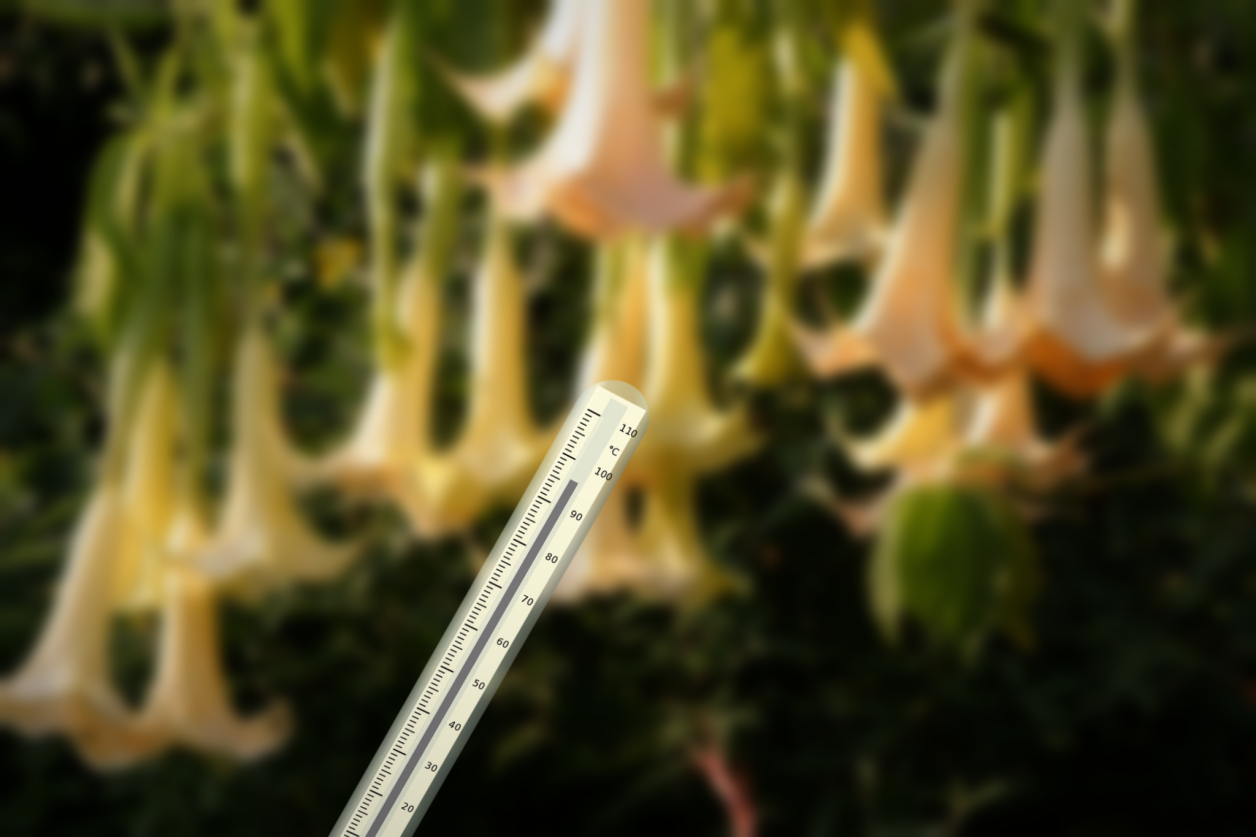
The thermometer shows °C 96
